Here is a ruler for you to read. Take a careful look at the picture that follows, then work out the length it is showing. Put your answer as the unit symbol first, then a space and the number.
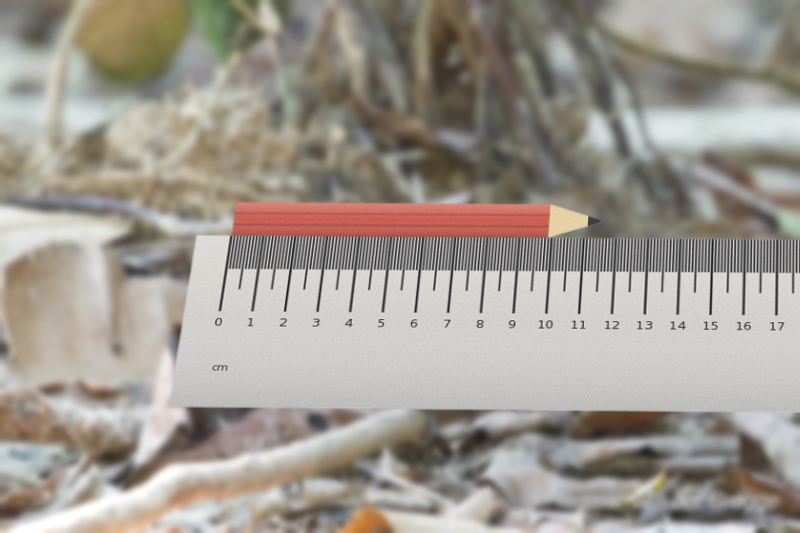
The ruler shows cm 11.5
